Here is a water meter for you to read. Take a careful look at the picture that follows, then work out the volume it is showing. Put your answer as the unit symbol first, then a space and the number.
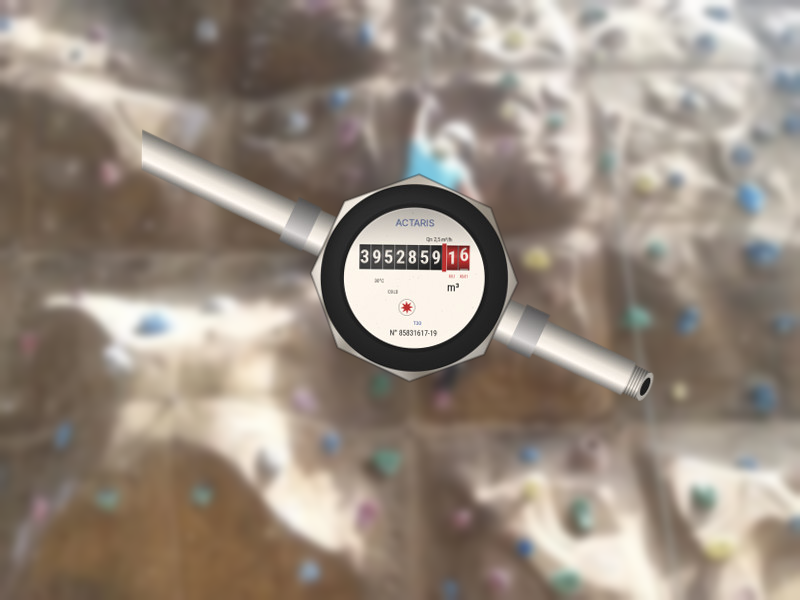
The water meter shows m³ 3952859.16
